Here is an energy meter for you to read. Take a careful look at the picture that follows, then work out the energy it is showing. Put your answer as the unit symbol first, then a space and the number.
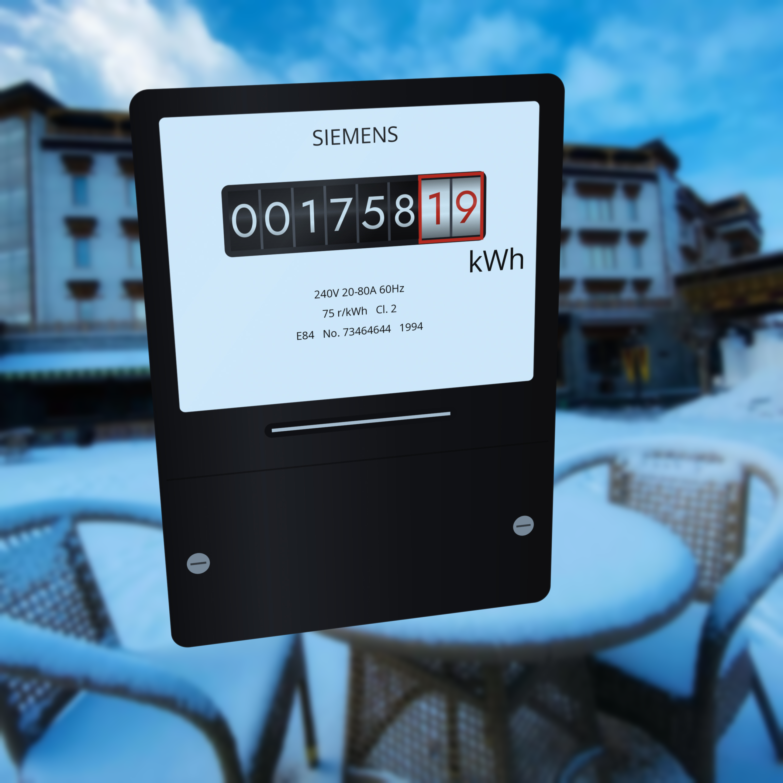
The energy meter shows kWh 1758.19
